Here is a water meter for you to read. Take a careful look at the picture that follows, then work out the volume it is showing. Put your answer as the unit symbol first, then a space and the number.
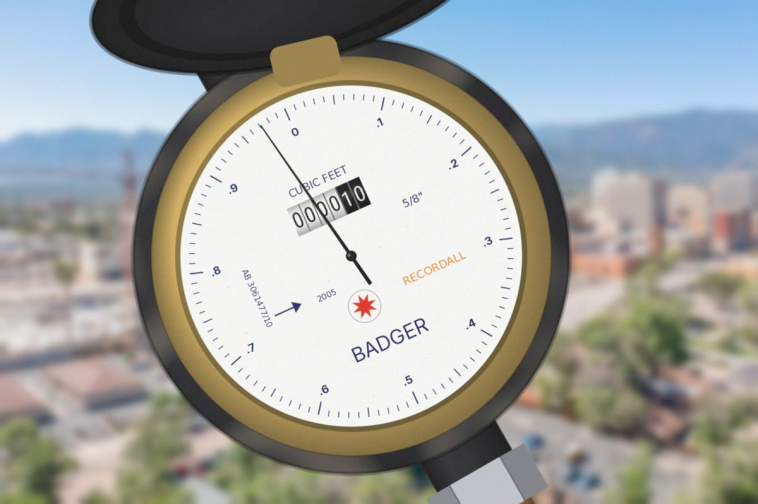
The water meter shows ft³ 9.97
